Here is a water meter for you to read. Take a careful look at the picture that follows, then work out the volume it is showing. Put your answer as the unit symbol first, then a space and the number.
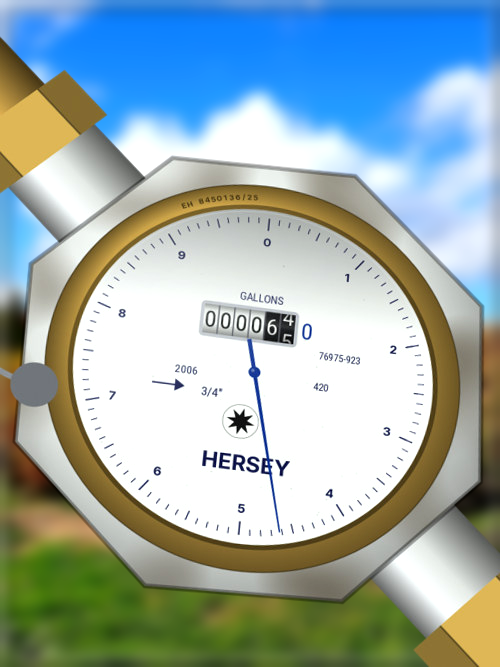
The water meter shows gal 644.6
